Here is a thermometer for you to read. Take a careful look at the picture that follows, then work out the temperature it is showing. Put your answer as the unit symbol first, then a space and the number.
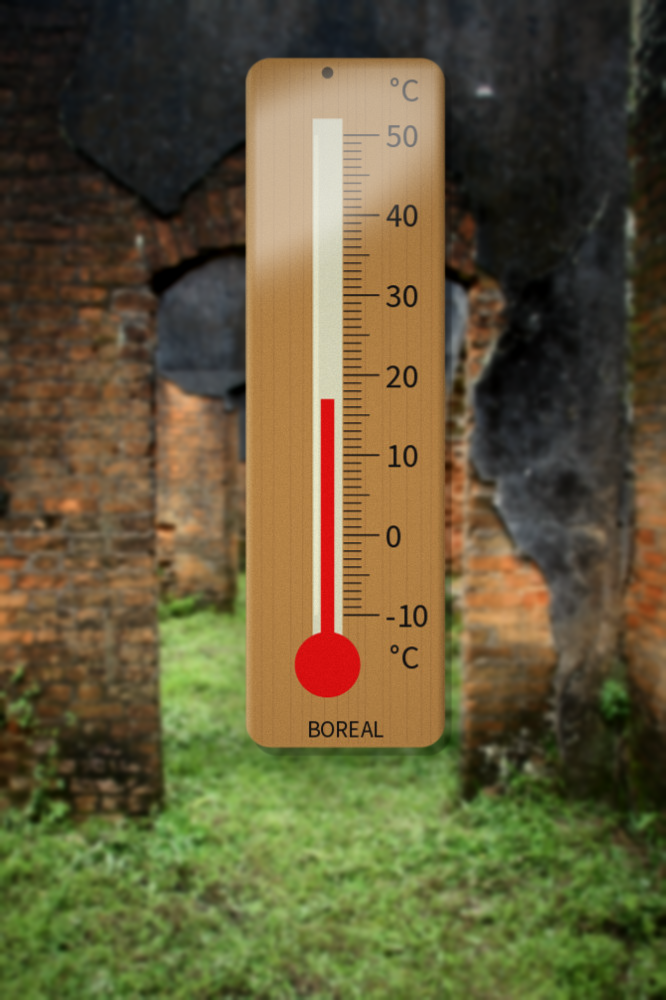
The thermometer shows °C 17
